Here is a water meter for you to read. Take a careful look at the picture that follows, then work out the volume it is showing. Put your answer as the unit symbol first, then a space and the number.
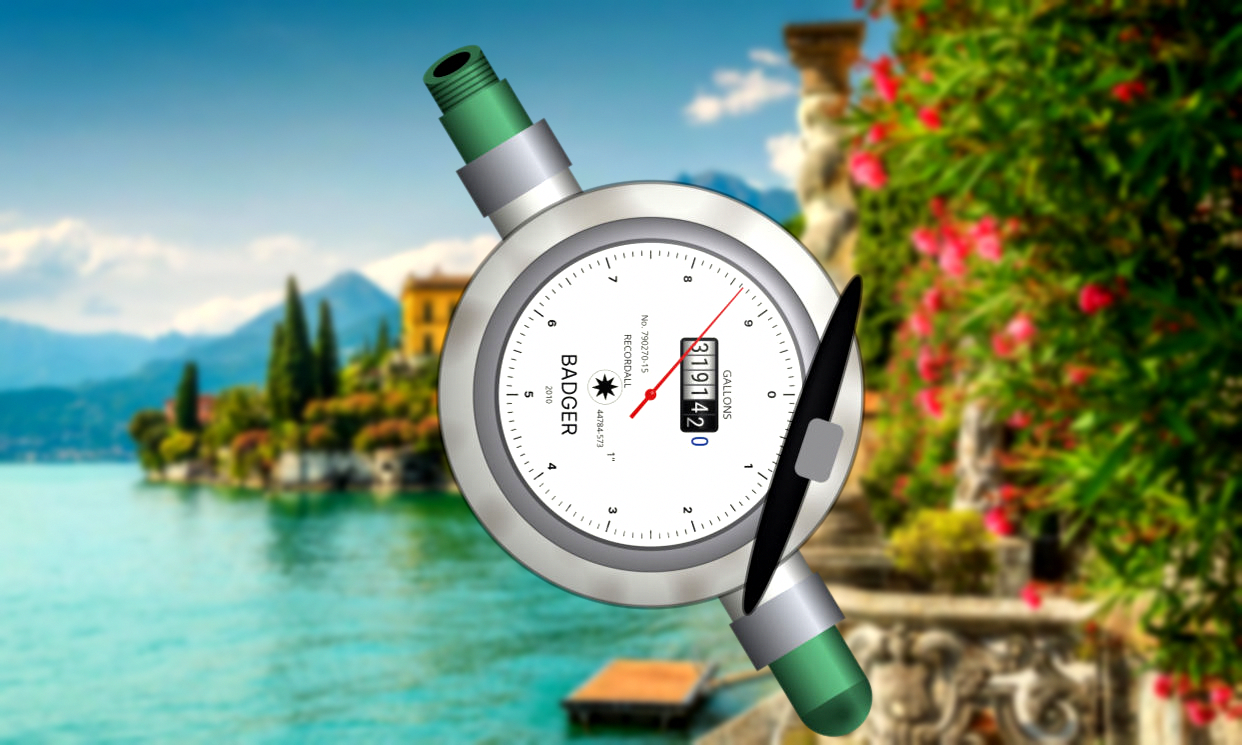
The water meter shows gal 3191418.6
